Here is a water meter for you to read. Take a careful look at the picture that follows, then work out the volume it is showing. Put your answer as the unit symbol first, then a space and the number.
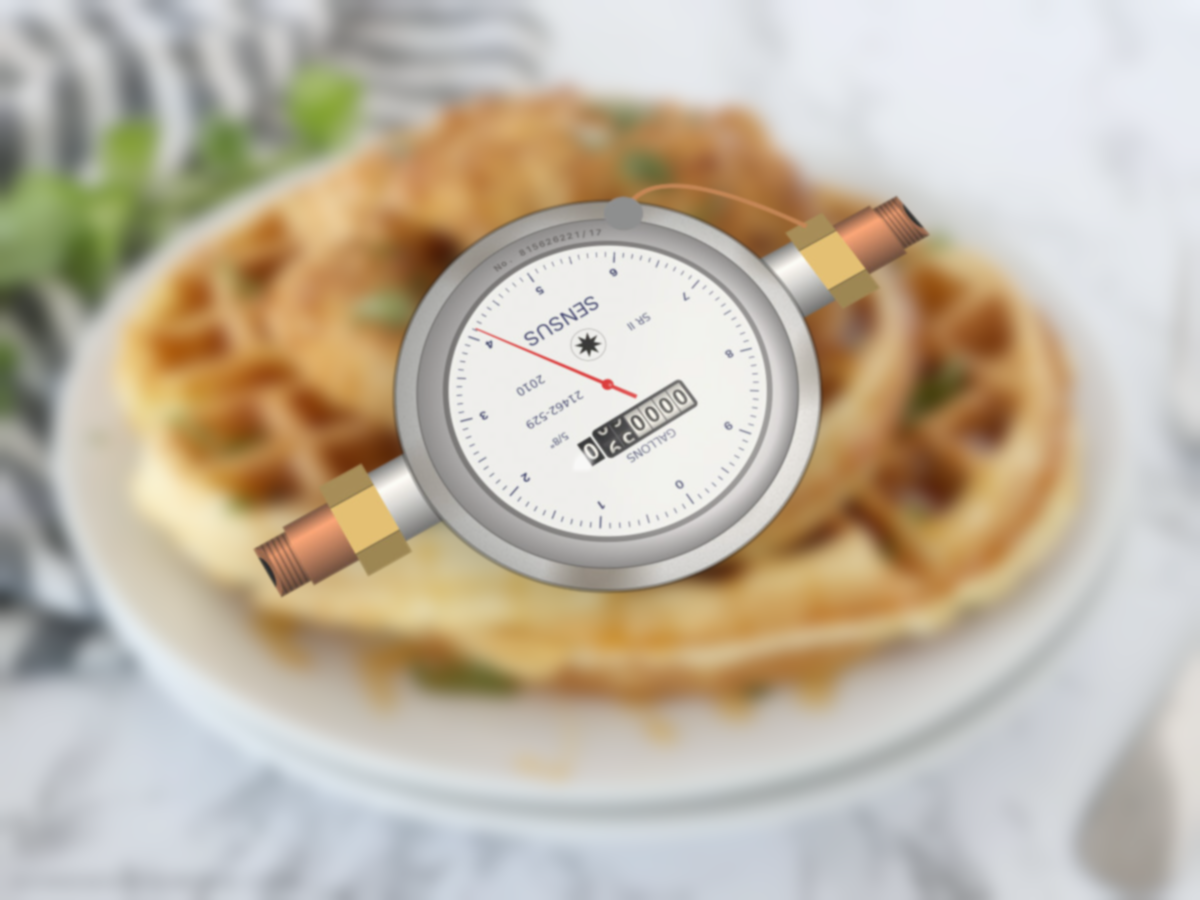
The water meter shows gal 594.1
